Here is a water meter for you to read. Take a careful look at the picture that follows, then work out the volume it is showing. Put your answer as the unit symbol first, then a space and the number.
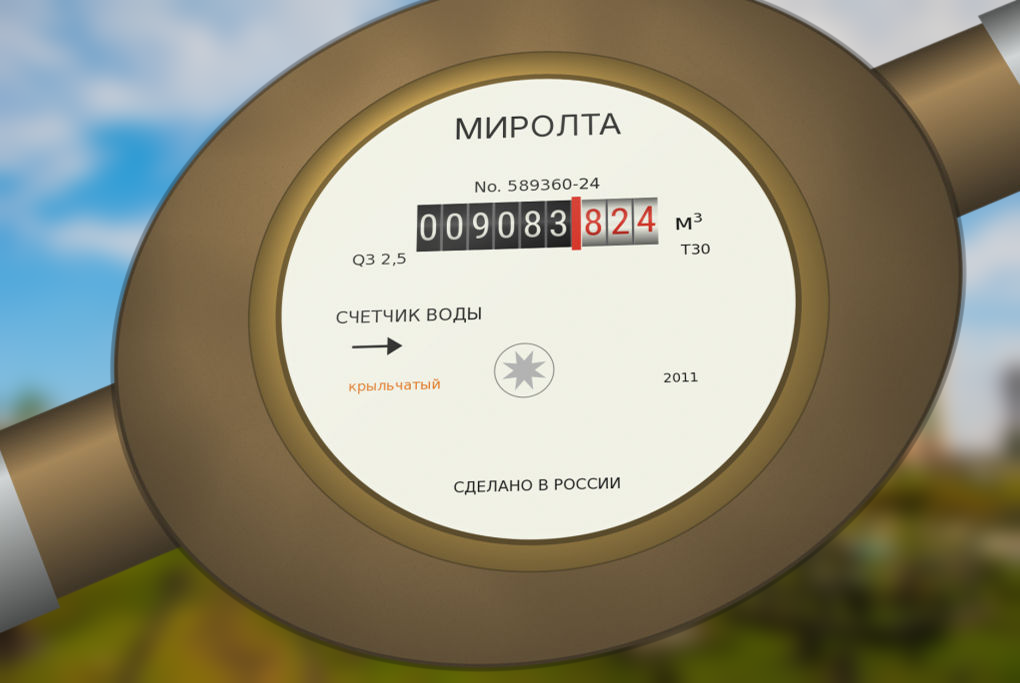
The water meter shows m³ 9083.824
